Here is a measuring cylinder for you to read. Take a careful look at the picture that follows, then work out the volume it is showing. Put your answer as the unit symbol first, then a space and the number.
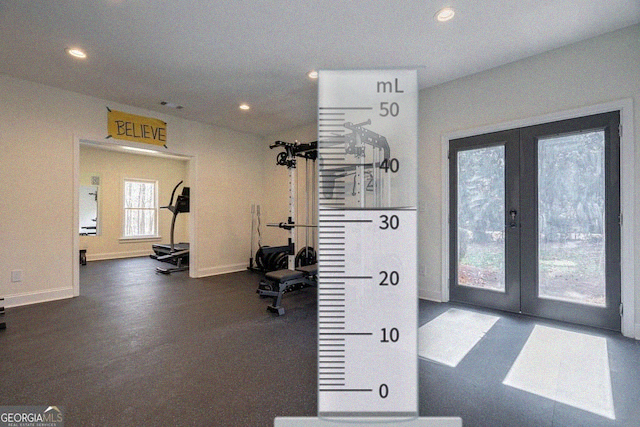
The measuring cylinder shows mL 32
